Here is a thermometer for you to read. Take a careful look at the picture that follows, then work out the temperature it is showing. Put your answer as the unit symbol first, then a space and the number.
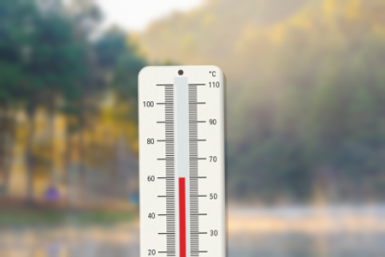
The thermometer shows °C 60
